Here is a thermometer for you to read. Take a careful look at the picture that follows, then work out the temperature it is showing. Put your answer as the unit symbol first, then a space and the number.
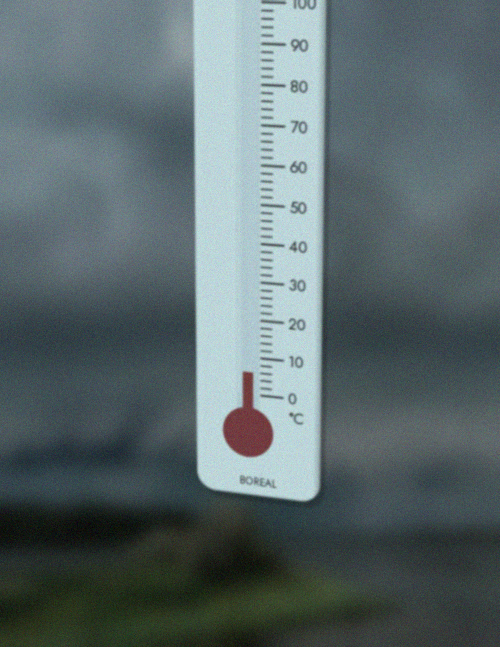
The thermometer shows °C 6
